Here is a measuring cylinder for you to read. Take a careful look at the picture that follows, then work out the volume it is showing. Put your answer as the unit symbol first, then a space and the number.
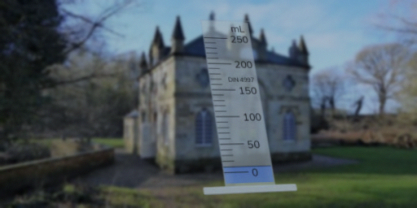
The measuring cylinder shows mL 10
